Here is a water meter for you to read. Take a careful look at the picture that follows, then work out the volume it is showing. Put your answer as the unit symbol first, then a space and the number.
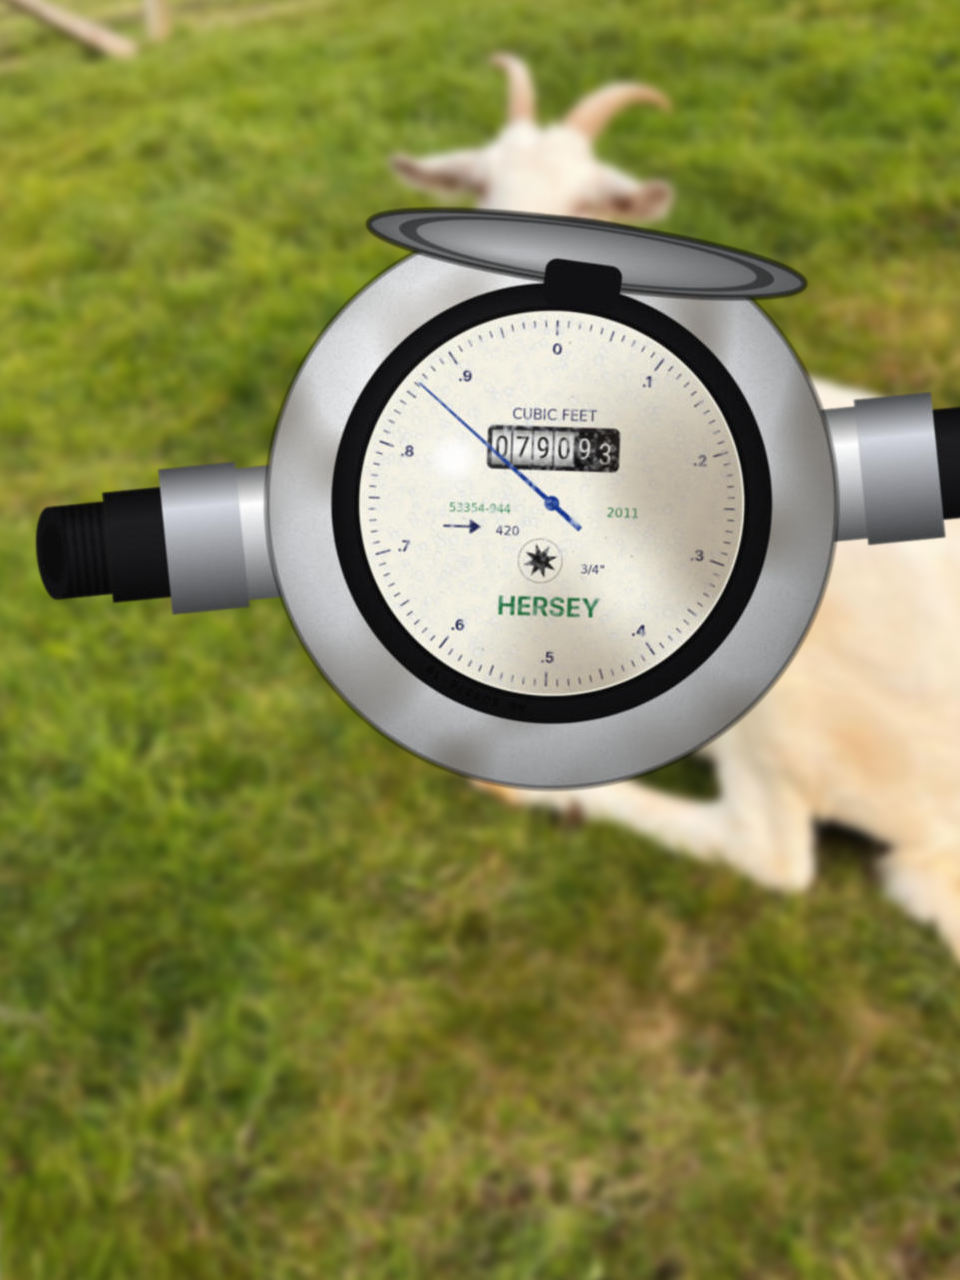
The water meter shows ft³ 79092.86
